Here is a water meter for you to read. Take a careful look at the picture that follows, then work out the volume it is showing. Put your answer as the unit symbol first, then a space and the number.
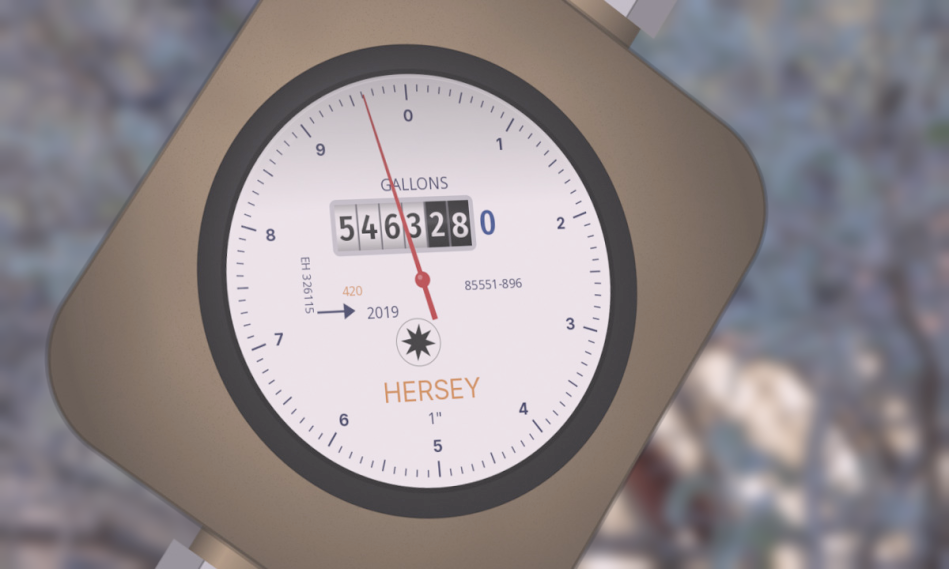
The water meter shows gal 5463279.6
